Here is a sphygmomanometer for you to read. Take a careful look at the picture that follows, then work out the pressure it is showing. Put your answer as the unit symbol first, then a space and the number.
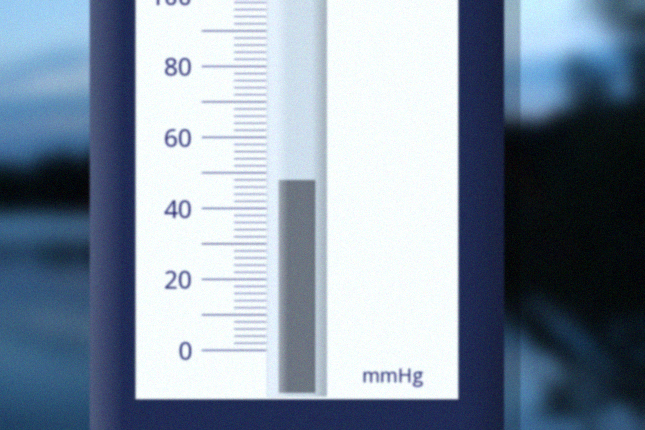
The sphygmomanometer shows mmHg 48
